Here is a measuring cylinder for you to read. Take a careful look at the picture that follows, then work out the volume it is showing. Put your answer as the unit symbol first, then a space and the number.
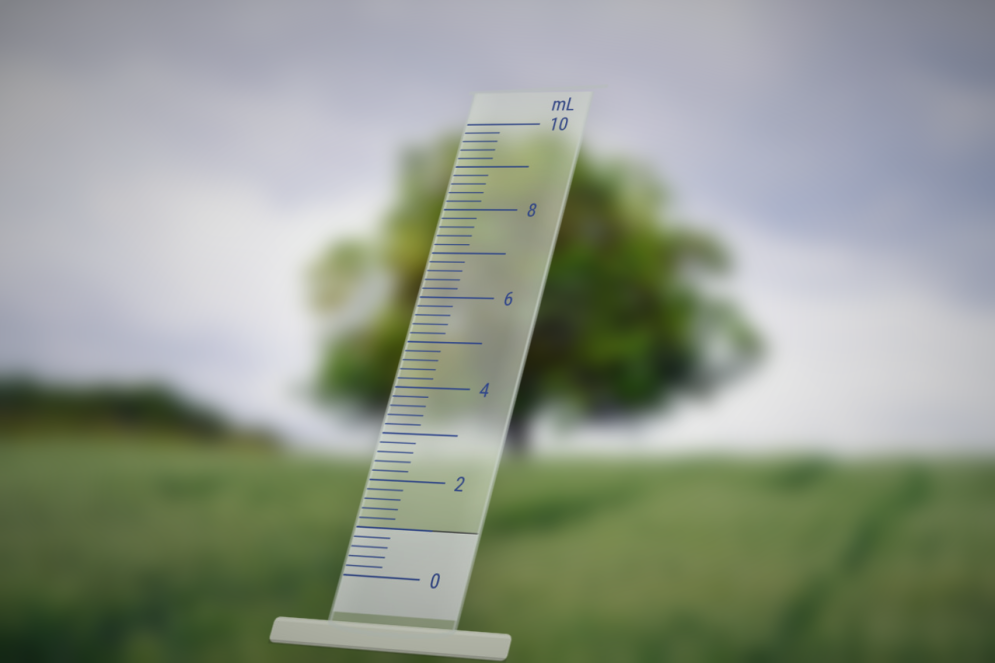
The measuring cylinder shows mL 1
